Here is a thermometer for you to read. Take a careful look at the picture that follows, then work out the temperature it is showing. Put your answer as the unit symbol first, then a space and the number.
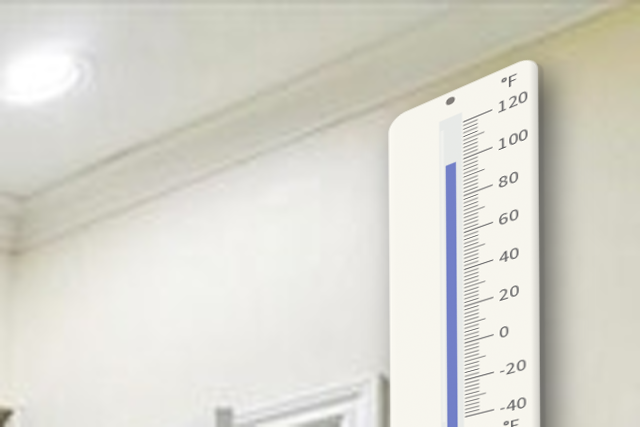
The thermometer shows °F 100
